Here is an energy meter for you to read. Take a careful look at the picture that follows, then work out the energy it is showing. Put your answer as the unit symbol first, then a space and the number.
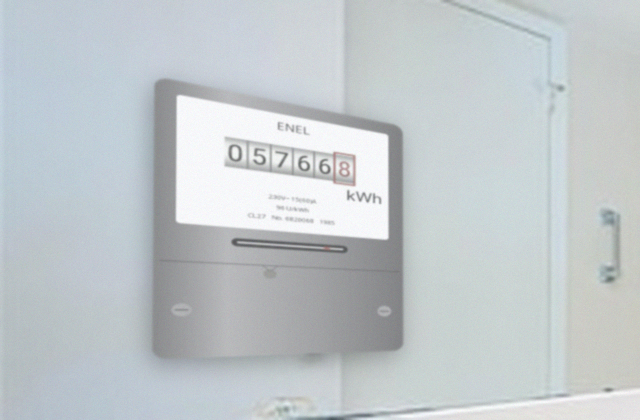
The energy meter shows kWh 5766.8
